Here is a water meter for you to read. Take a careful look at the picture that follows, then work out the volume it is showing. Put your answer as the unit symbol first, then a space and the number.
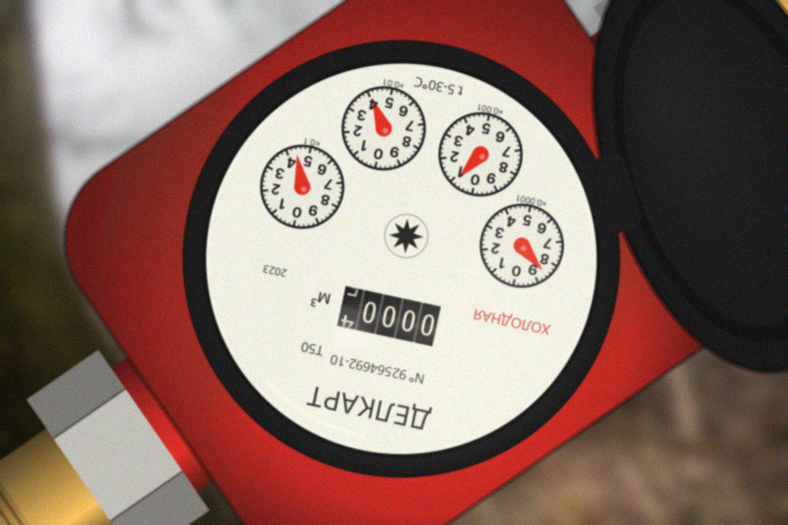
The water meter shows m³ 4.4408
